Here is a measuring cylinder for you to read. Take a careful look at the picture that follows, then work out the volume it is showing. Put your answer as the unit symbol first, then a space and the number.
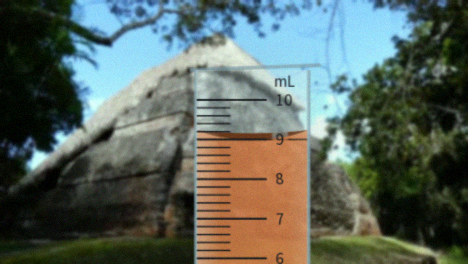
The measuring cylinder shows mL 9
